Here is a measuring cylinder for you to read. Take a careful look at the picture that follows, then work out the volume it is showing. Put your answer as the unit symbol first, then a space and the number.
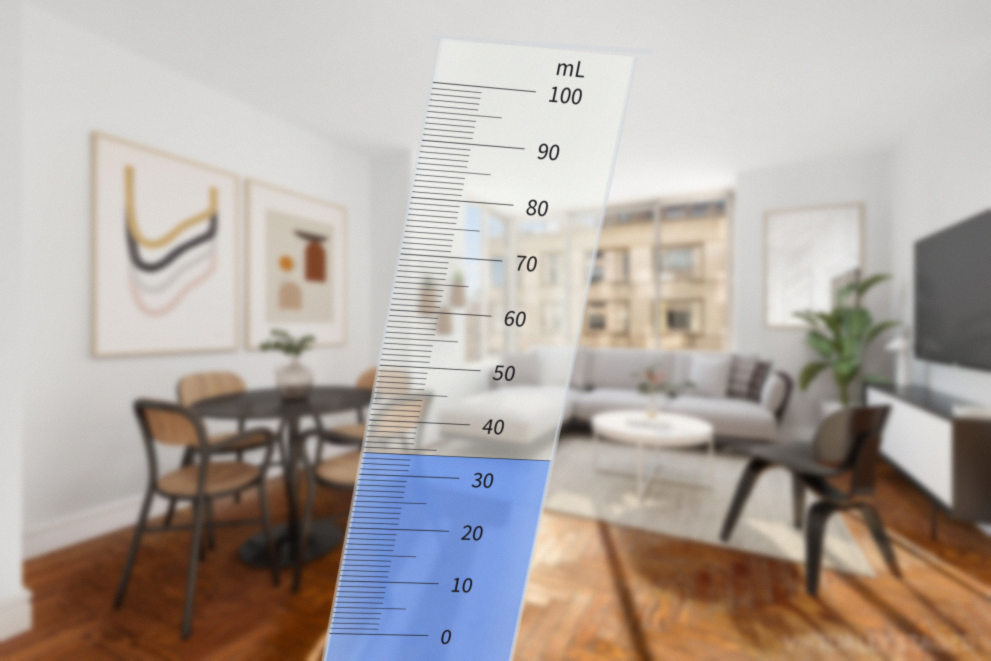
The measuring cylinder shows mL 34
